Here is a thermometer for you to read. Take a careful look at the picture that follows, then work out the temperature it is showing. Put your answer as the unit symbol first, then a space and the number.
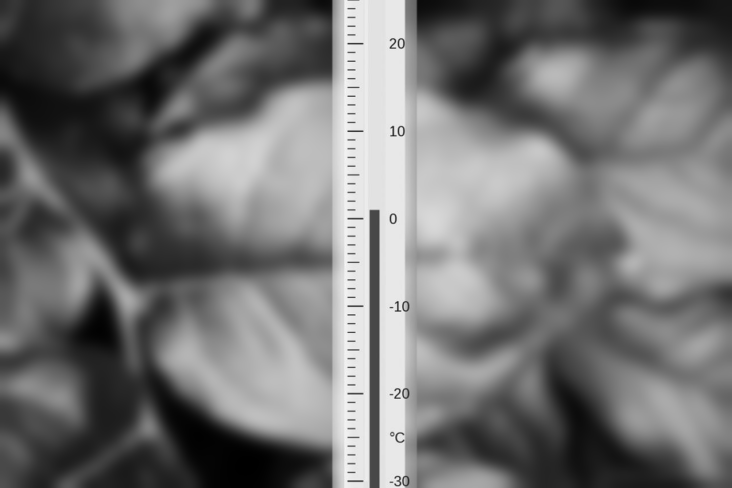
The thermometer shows °C 1
